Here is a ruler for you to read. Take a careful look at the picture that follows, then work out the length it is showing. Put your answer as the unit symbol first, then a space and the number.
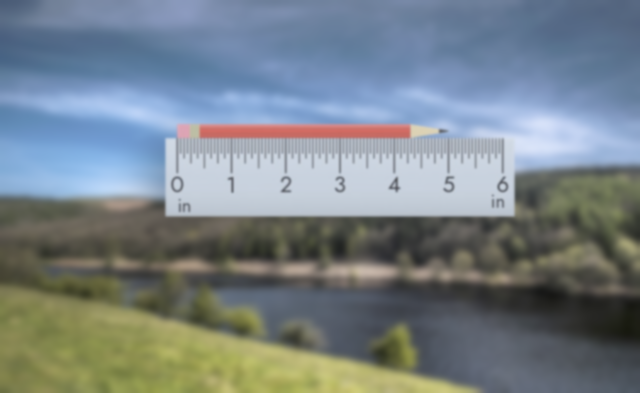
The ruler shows in 5
